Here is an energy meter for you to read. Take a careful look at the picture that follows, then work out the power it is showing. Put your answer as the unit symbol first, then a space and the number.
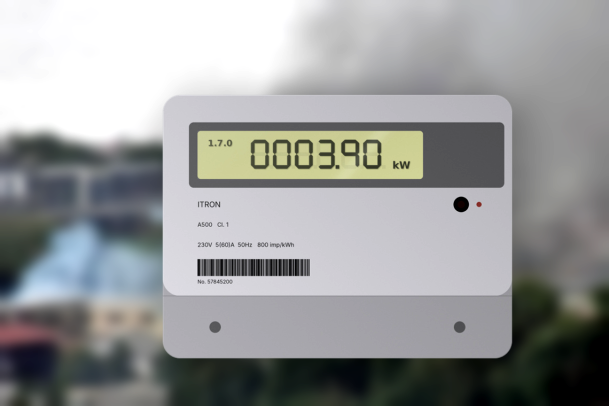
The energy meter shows kW 3.90
